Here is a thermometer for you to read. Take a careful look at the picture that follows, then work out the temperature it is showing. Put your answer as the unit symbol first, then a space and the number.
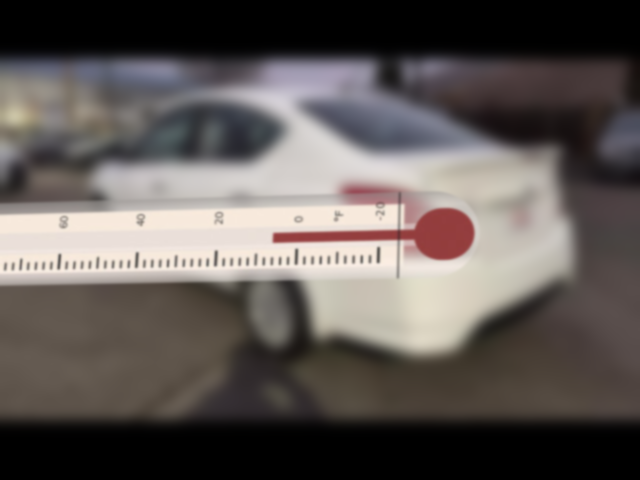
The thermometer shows °F 6
